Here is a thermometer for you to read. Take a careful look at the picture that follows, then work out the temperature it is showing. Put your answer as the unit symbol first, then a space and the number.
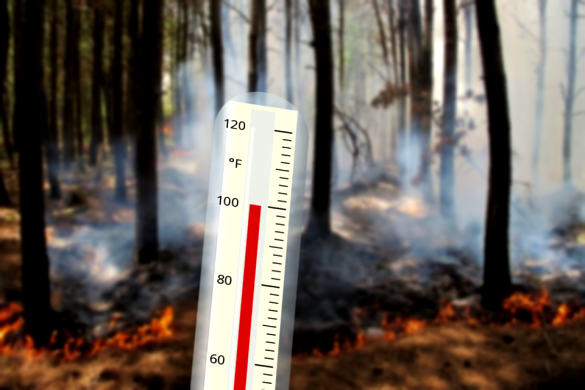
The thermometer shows °F 100
